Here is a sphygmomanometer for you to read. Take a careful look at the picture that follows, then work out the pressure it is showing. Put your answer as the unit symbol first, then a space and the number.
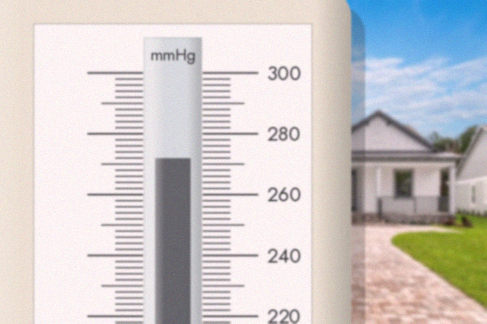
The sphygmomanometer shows mmHg 272
